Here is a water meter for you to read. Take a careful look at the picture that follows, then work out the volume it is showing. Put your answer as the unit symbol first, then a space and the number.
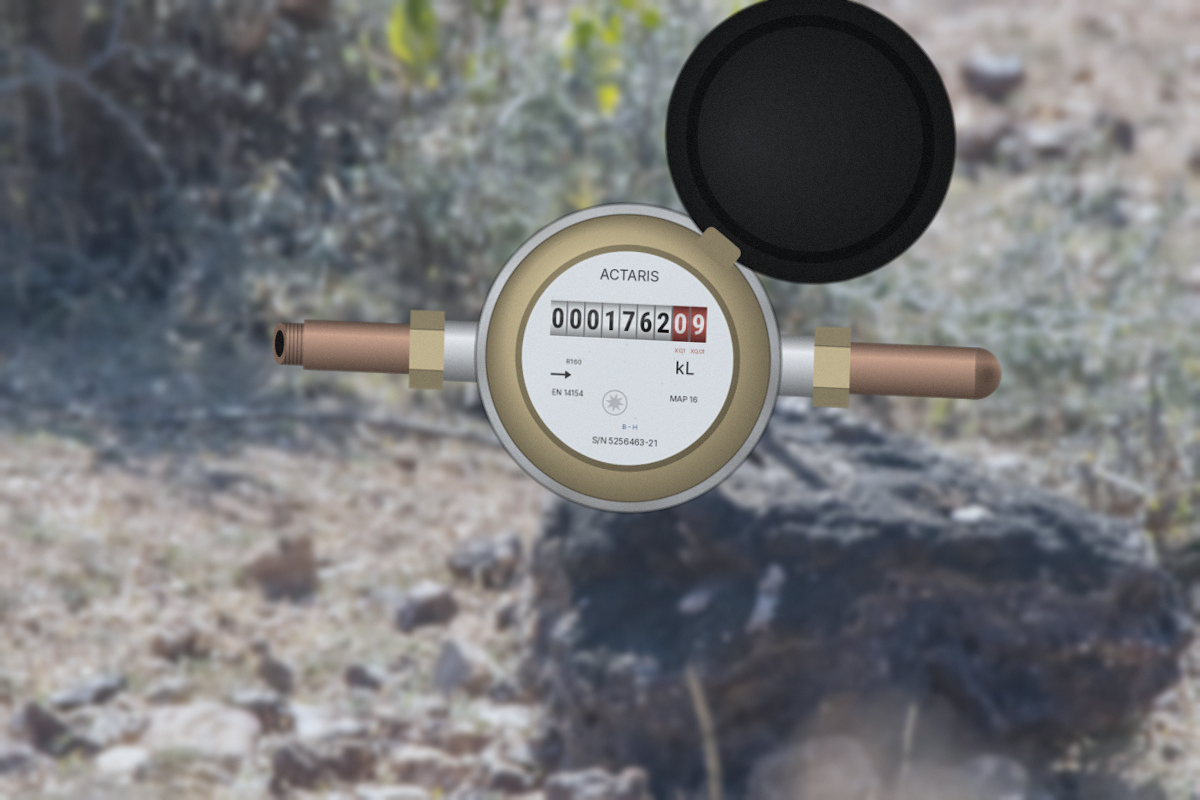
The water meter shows kL 1762.09
